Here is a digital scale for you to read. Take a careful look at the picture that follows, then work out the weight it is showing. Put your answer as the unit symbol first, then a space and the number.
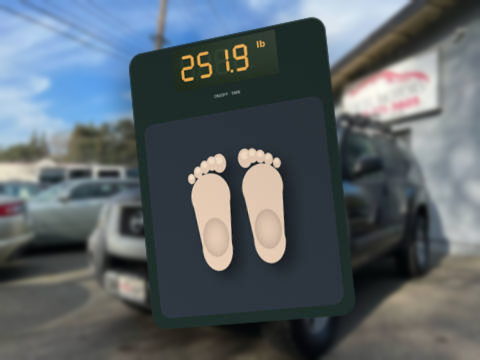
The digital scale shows lb 251.9
